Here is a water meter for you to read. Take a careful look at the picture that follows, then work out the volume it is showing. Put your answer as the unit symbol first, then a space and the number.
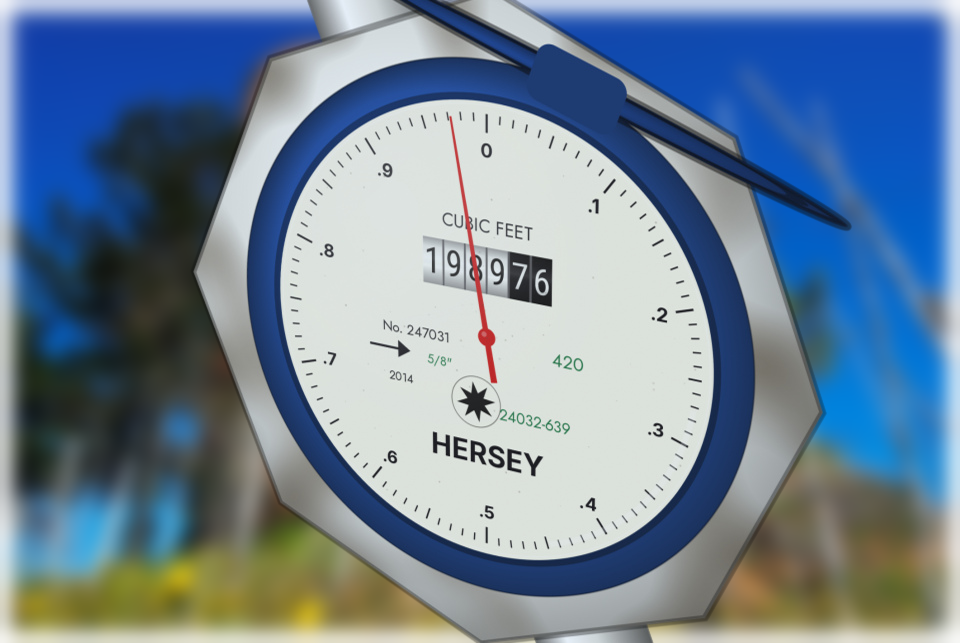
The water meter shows ft³ 198975.97
